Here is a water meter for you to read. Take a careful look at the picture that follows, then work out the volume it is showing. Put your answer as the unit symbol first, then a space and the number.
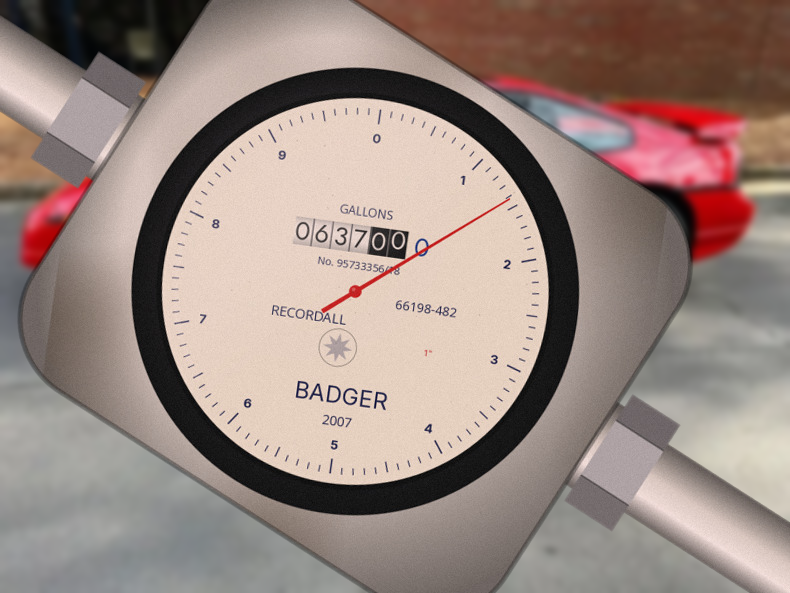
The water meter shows gal 637001.4
